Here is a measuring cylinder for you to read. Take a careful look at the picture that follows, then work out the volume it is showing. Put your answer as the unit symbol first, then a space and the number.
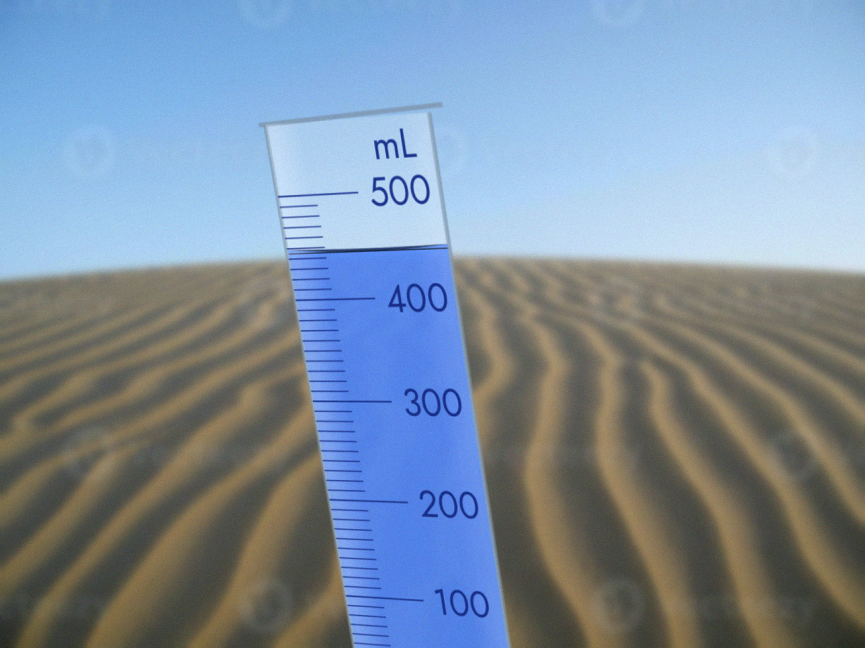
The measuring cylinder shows mL 445
